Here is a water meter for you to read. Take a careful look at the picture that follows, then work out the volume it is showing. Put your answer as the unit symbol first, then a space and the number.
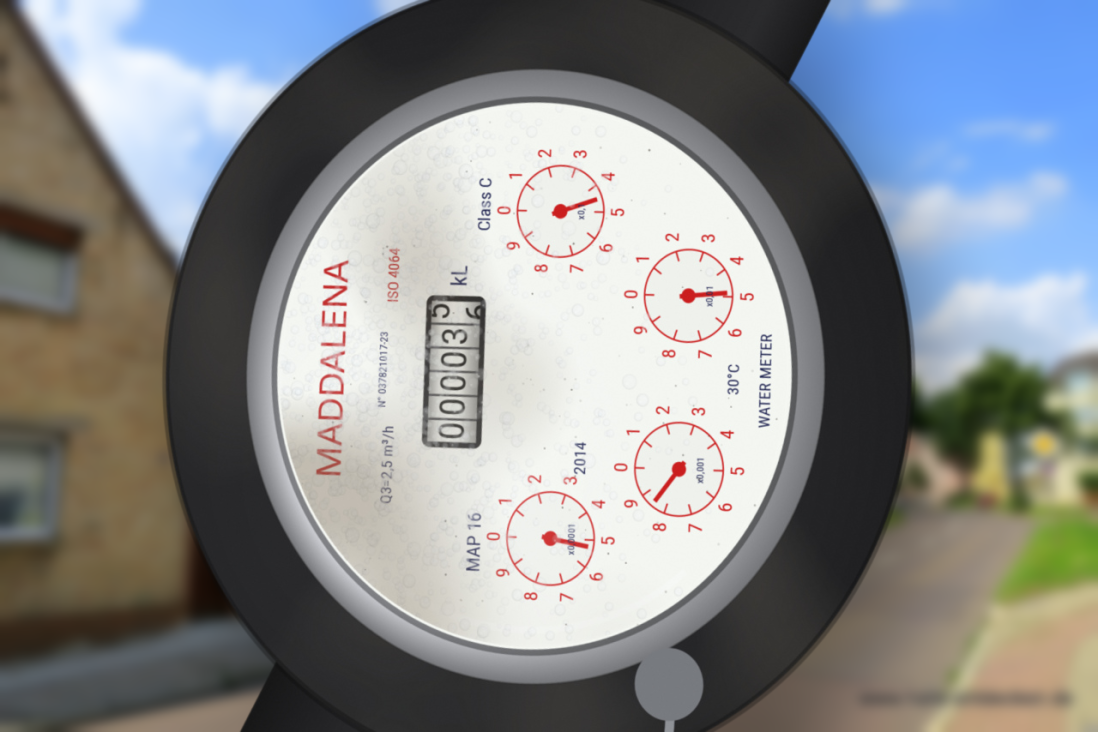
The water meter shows kL 35.4485
